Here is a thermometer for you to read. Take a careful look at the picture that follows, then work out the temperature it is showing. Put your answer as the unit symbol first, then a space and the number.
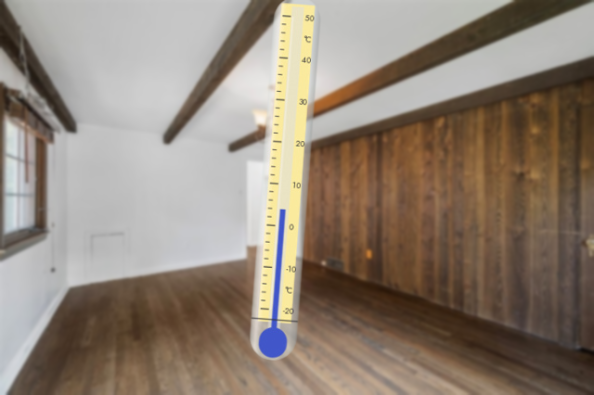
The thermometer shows °C 4
